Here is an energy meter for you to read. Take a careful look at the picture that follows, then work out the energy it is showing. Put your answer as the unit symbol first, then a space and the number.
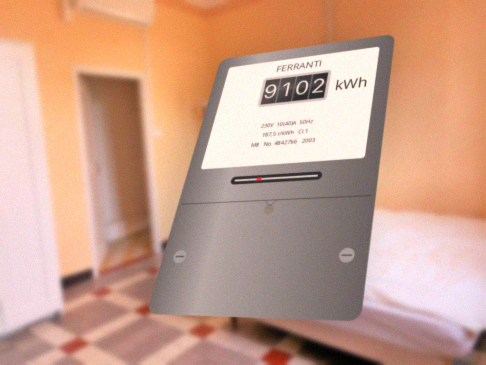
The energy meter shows kWh 9102
